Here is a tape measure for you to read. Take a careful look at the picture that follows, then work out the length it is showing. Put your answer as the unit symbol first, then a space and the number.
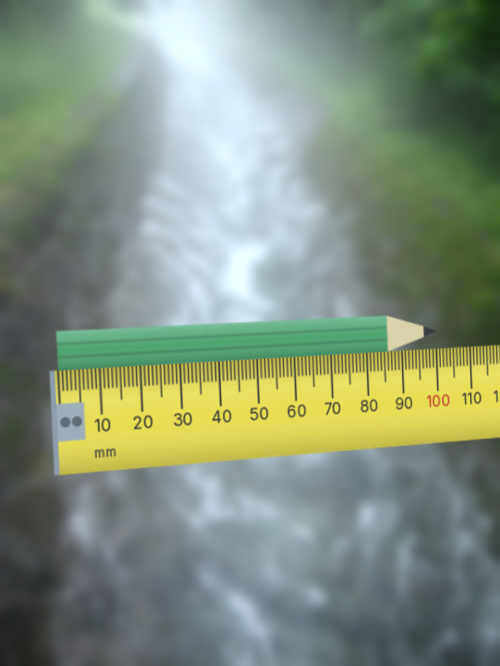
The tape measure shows mm 100
